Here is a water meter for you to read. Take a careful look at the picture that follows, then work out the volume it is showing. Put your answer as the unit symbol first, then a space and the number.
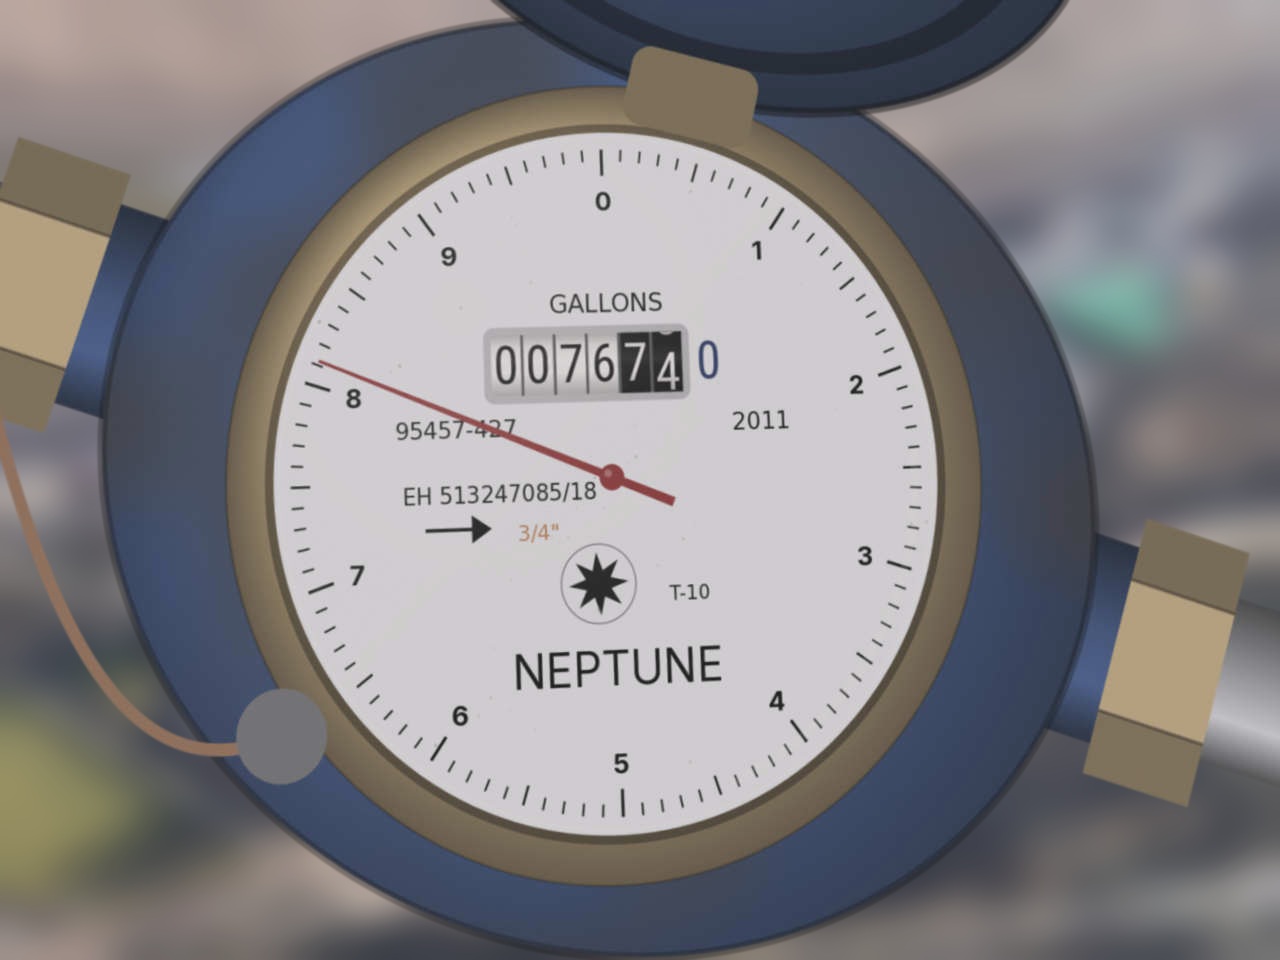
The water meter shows gal 76738.1
